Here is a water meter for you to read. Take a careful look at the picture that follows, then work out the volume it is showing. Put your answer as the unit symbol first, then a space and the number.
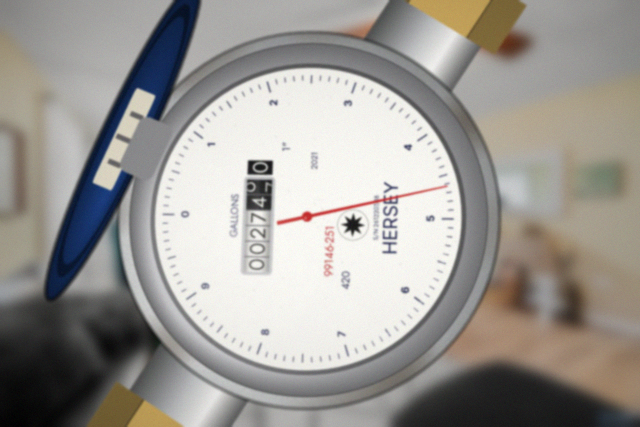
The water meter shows gal 27464.6
